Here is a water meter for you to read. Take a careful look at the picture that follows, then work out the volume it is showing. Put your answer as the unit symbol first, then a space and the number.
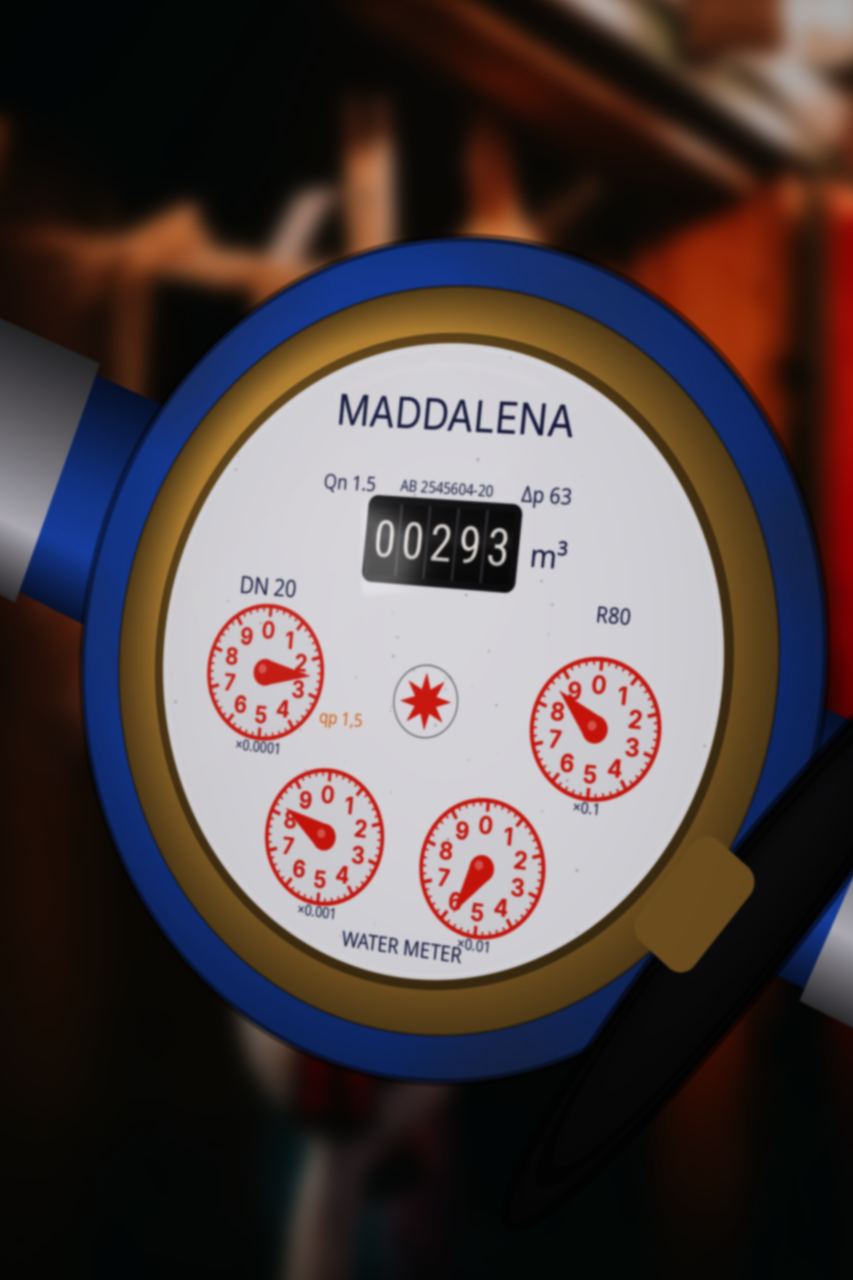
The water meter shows m³ 293.8582
